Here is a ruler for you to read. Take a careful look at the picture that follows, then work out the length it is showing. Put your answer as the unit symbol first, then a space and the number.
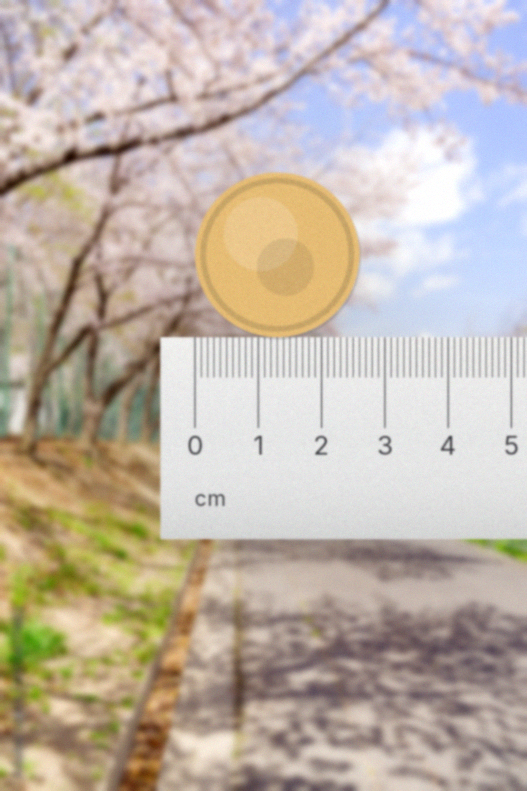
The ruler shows cm 2.6
